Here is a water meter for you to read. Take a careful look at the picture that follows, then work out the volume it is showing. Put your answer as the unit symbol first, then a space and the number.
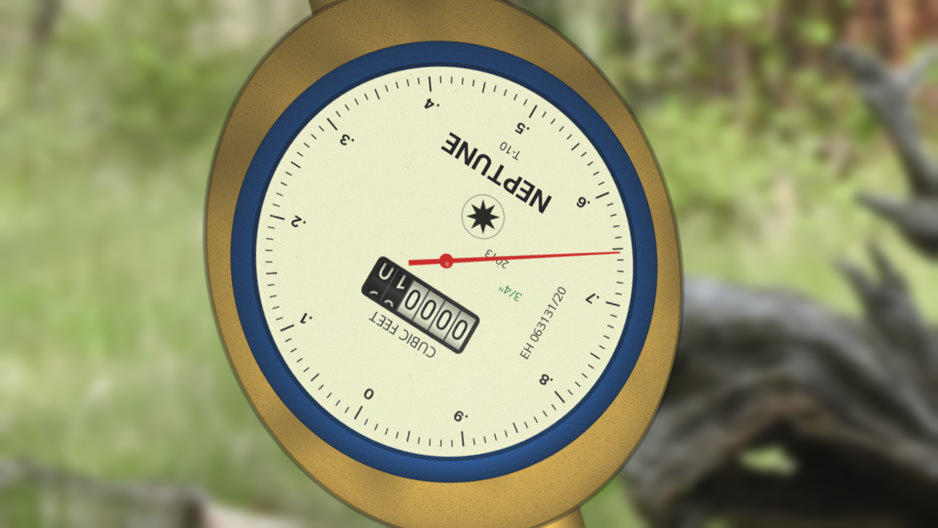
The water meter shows ft³ 9.65
